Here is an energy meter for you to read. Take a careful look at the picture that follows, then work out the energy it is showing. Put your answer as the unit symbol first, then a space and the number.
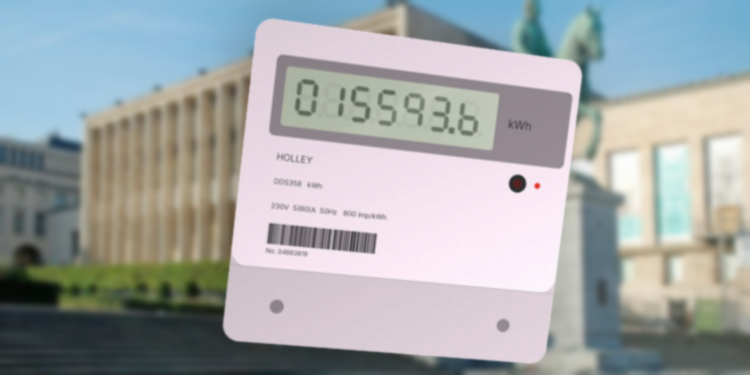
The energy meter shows kWh 15593.6
